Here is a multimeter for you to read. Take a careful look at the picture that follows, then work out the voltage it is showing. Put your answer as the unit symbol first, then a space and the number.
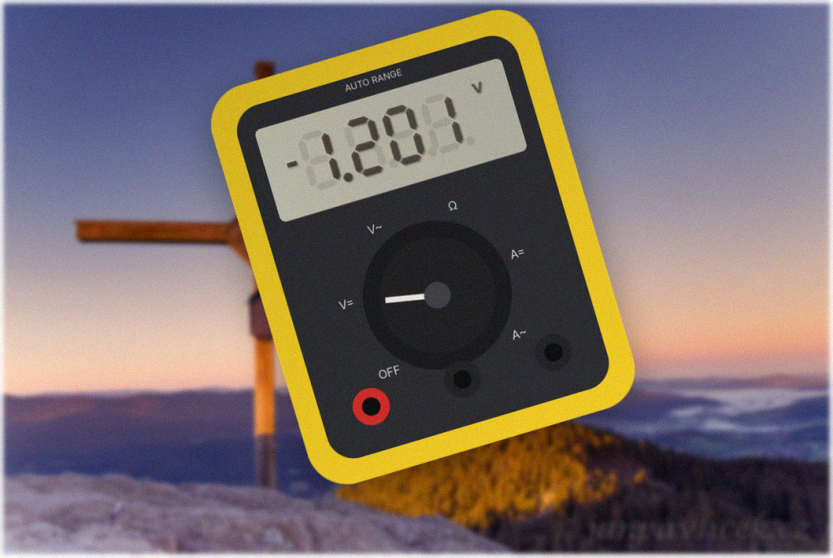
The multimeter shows V -1.201
